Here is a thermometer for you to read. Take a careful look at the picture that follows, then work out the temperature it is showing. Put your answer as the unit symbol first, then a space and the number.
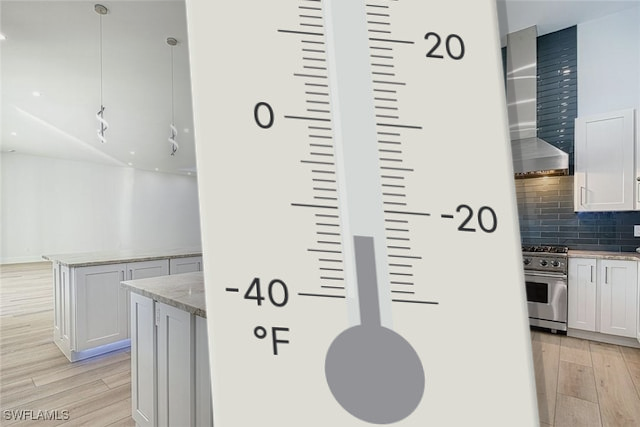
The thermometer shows °F -26
